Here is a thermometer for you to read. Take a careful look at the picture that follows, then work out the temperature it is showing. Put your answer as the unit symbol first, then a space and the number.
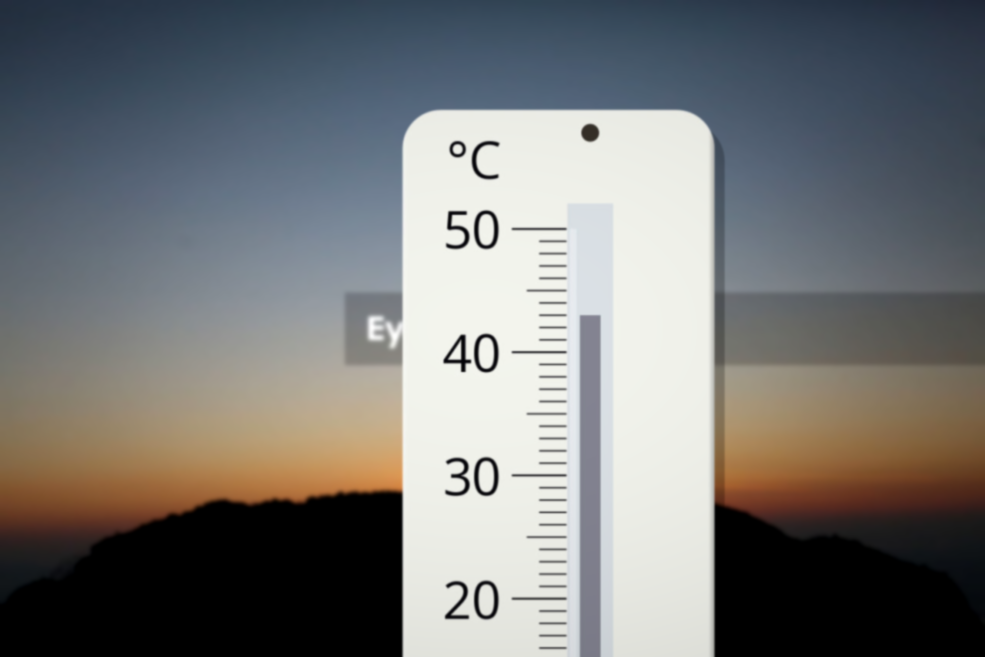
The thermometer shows °C 43
